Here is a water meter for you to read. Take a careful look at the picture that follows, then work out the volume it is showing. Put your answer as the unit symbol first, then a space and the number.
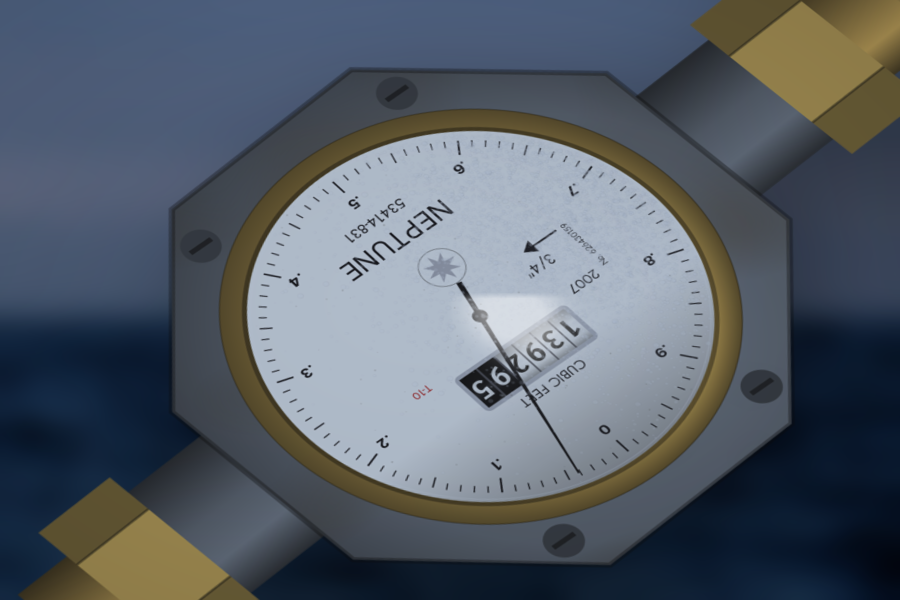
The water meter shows ft³ 139295.04
